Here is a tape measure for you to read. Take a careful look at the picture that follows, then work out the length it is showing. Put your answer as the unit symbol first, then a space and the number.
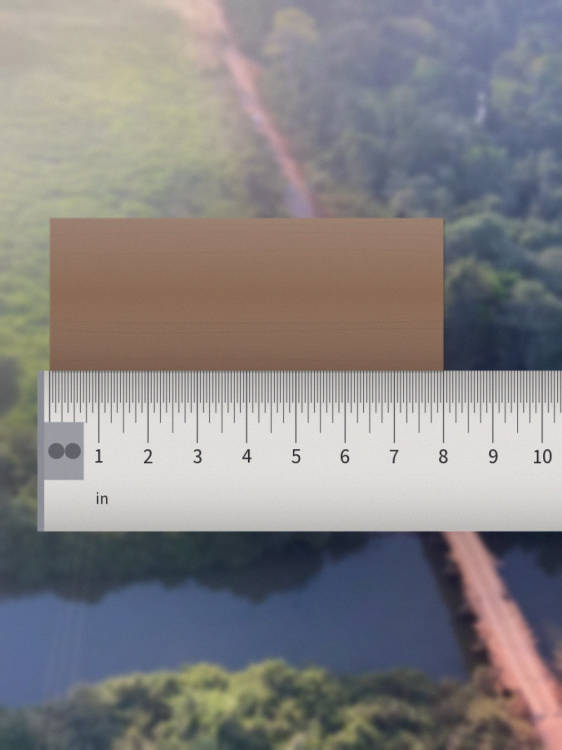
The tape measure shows in 8
